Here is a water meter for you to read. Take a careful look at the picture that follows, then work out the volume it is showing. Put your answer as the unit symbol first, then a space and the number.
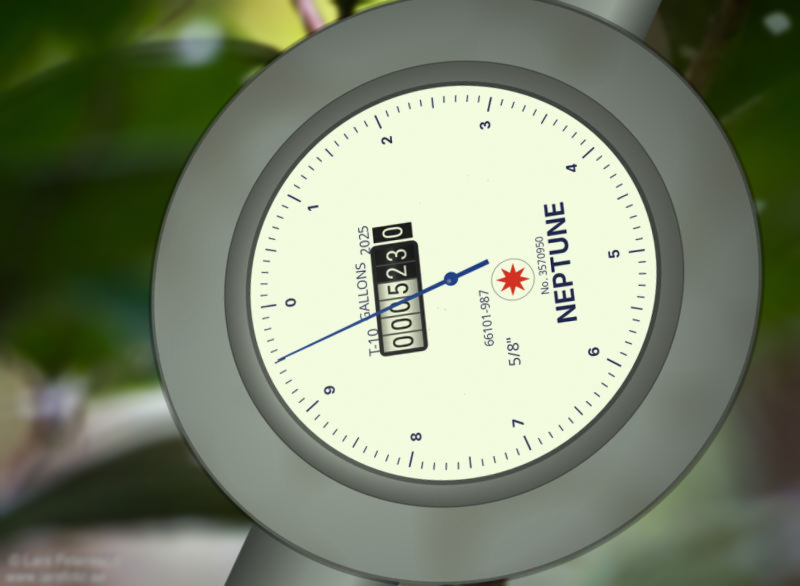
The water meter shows gal 5229.5
